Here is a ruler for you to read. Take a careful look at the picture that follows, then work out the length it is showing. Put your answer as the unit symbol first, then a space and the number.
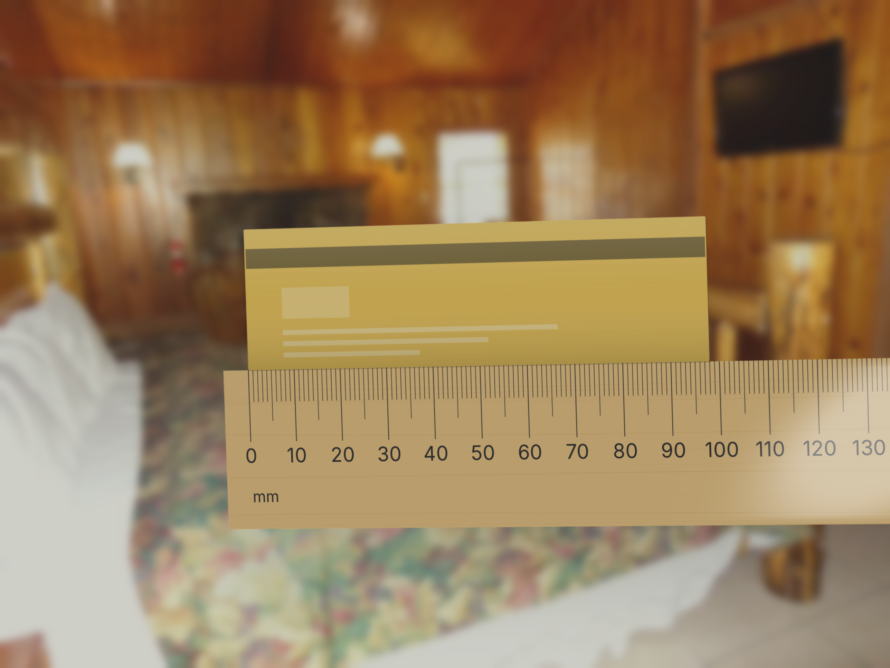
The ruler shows mm 98
